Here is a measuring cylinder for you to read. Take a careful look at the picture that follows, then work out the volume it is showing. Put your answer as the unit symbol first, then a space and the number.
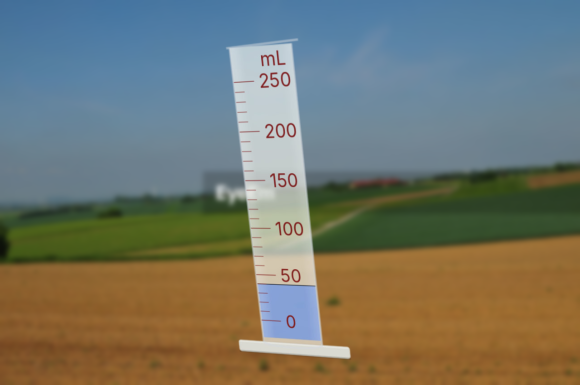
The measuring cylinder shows mL 40
